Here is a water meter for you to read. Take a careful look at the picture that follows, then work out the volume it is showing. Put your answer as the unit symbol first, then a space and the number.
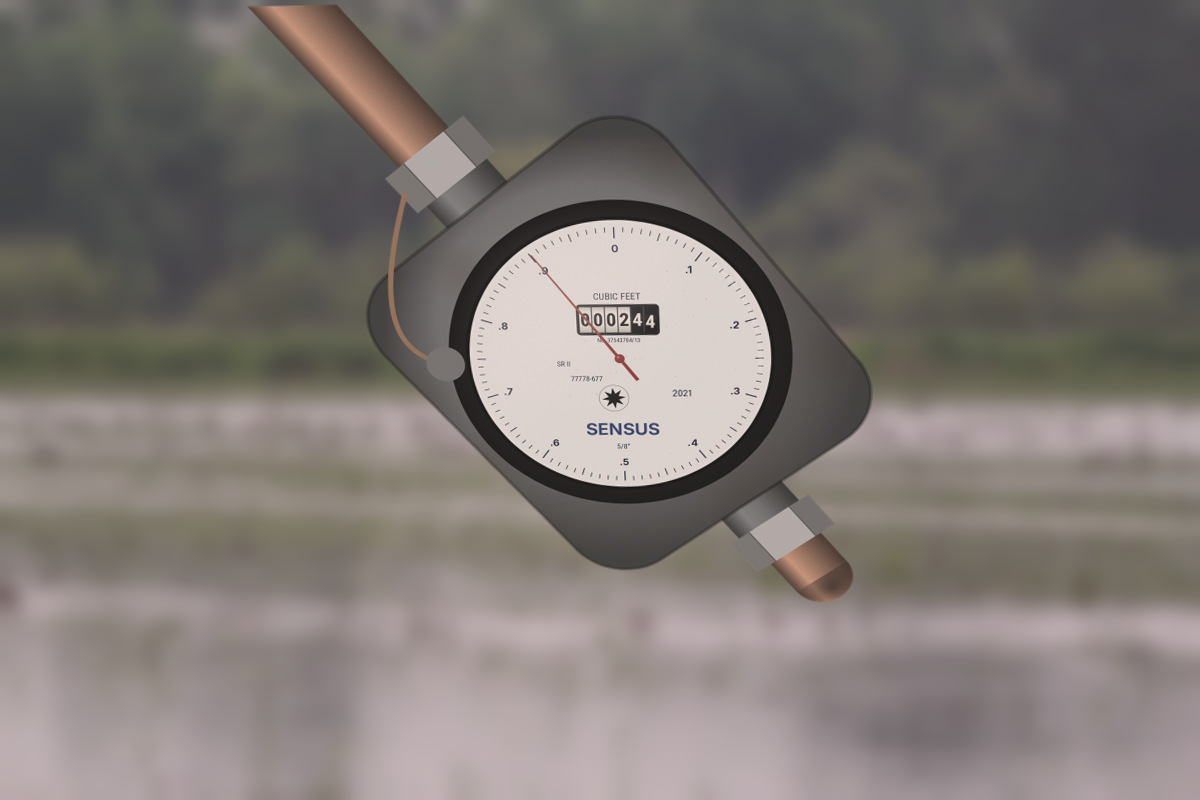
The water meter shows ft³ 243.90
